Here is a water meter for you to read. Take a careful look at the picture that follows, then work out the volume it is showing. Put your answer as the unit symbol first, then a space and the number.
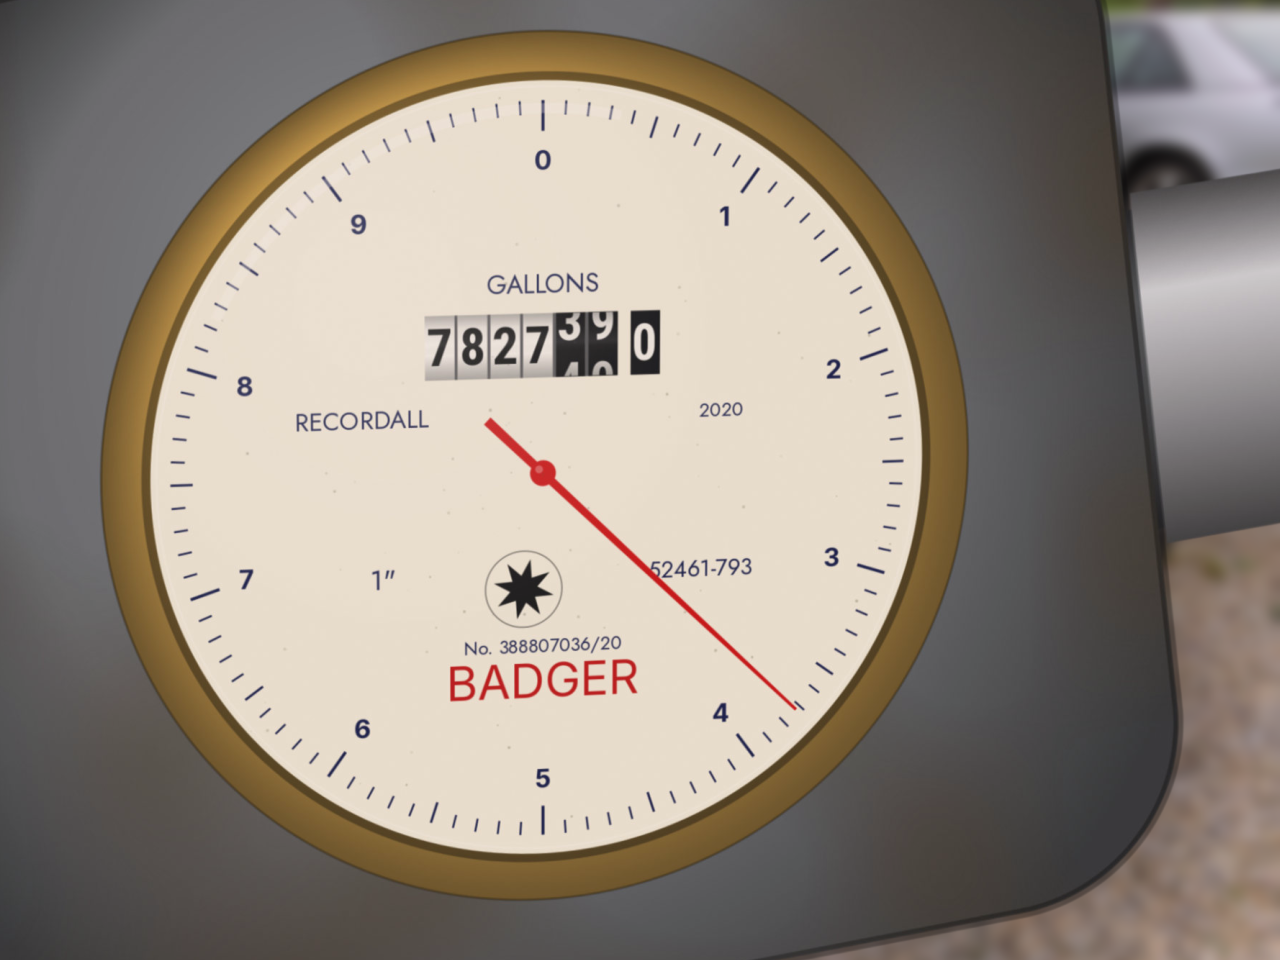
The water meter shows gal 7827393.7
